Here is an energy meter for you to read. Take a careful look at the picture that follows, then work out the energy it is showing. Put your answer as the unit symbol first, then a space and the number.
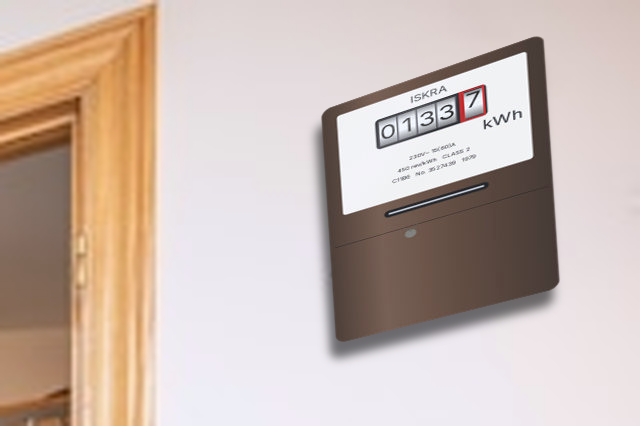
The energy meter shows kWh 133.7
